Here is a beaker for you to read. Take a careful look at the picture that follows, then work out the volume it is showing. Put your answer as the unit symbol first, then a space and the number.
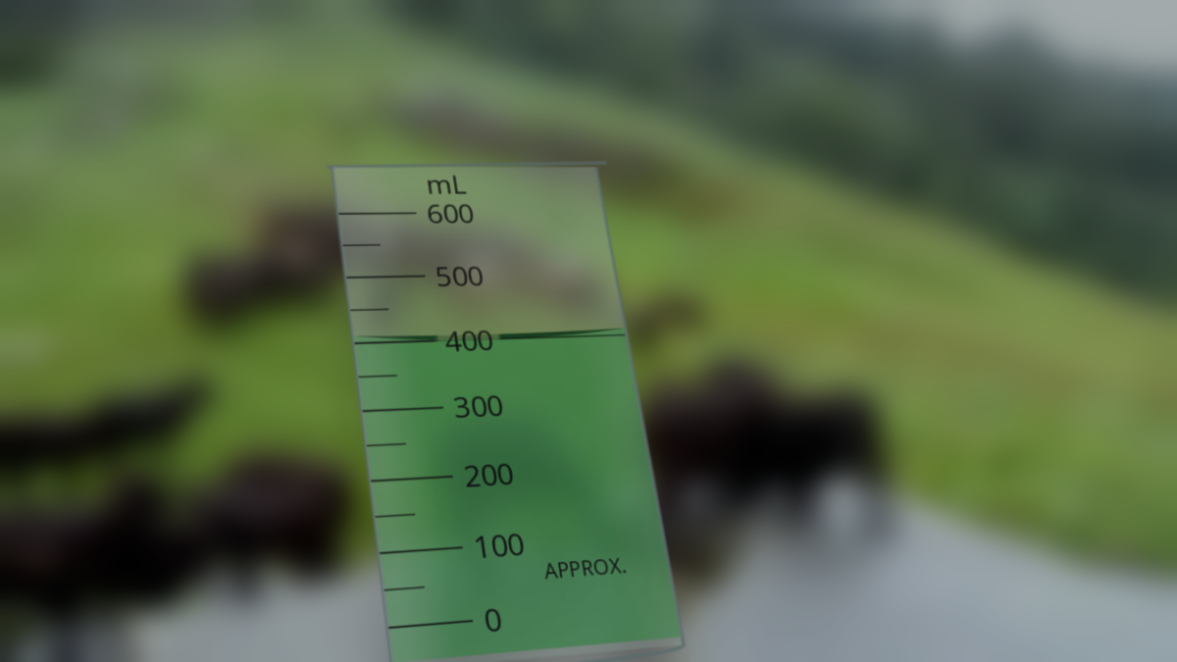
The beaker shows mL 400
